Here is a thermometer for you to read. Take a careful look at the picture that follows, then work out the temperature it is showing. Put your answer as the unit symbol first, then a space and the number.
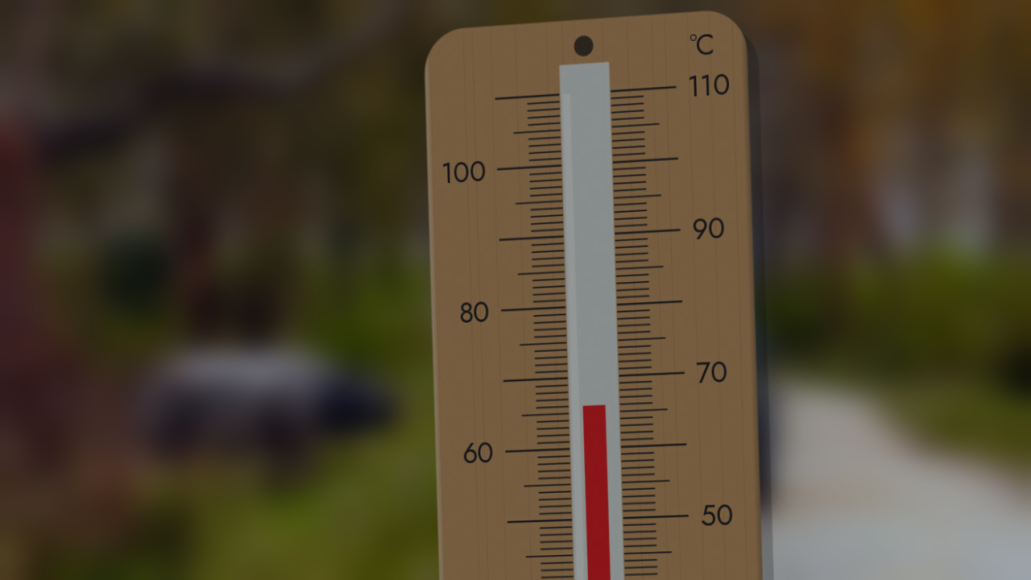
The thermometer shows °C 66
